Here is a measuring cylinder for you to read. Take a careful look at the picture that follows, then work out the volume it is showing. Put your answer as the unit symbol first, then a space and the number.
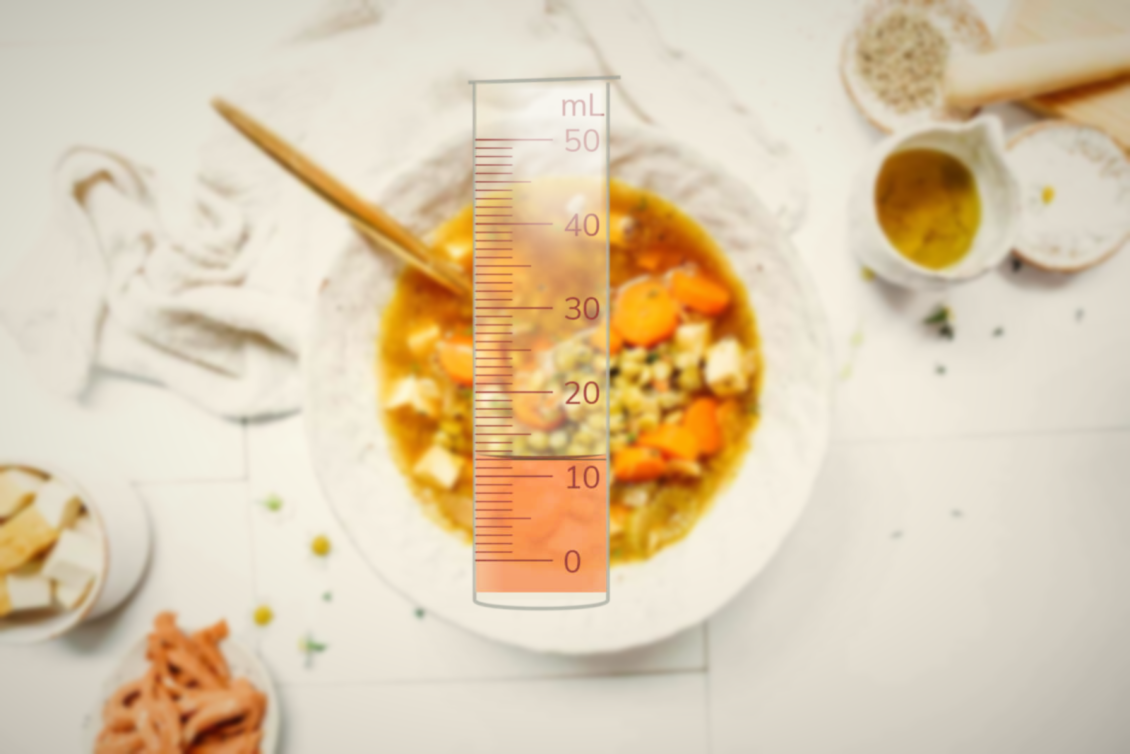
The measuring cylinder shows mL 12
